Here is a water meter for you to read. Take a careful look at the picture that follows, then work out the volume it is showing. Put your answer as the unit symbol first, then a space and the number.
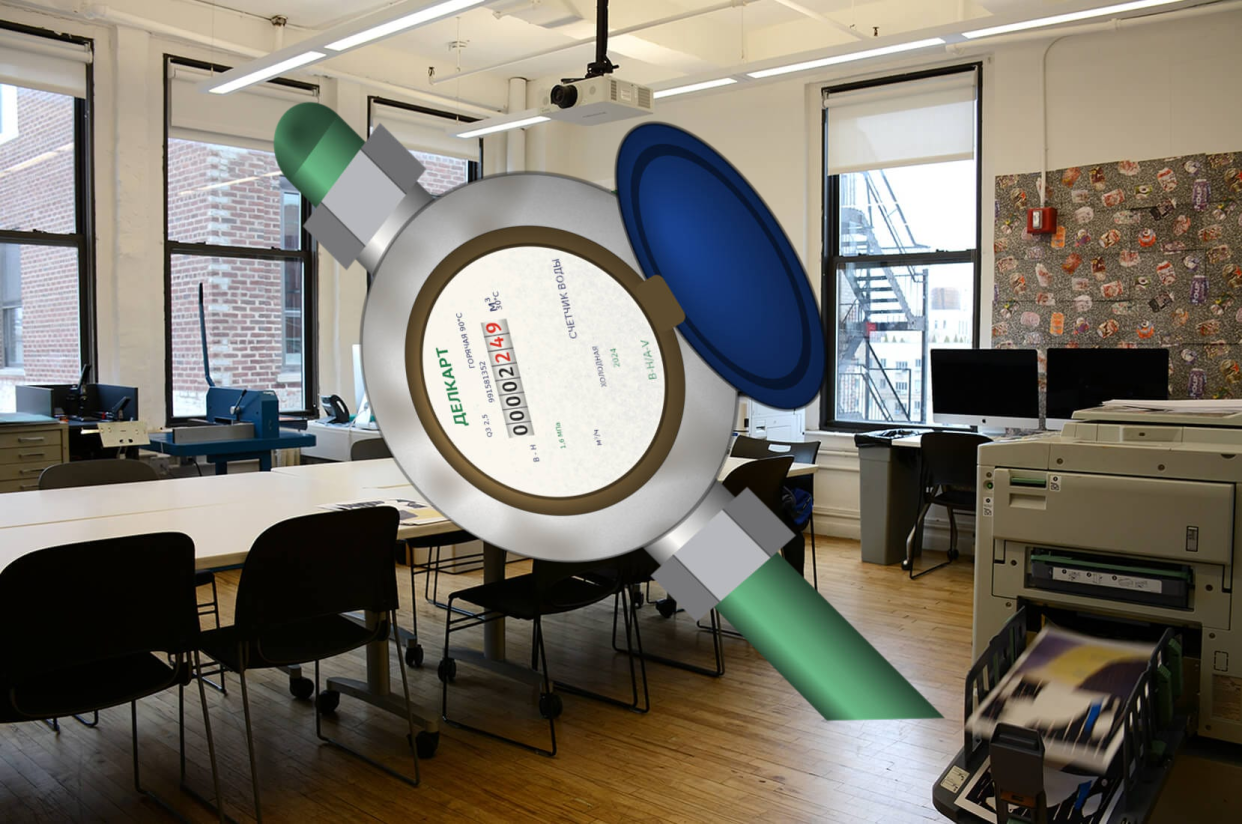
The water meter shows m³ 2.249
